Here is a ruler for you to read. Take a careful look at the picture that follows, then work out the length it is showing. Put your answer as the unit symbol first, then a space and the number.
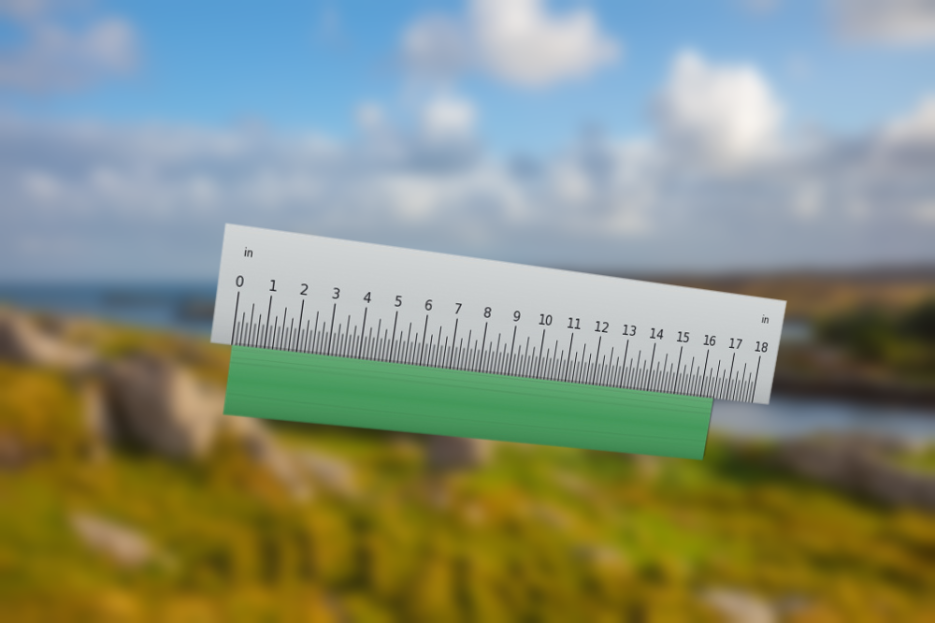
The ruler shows in 16.5
